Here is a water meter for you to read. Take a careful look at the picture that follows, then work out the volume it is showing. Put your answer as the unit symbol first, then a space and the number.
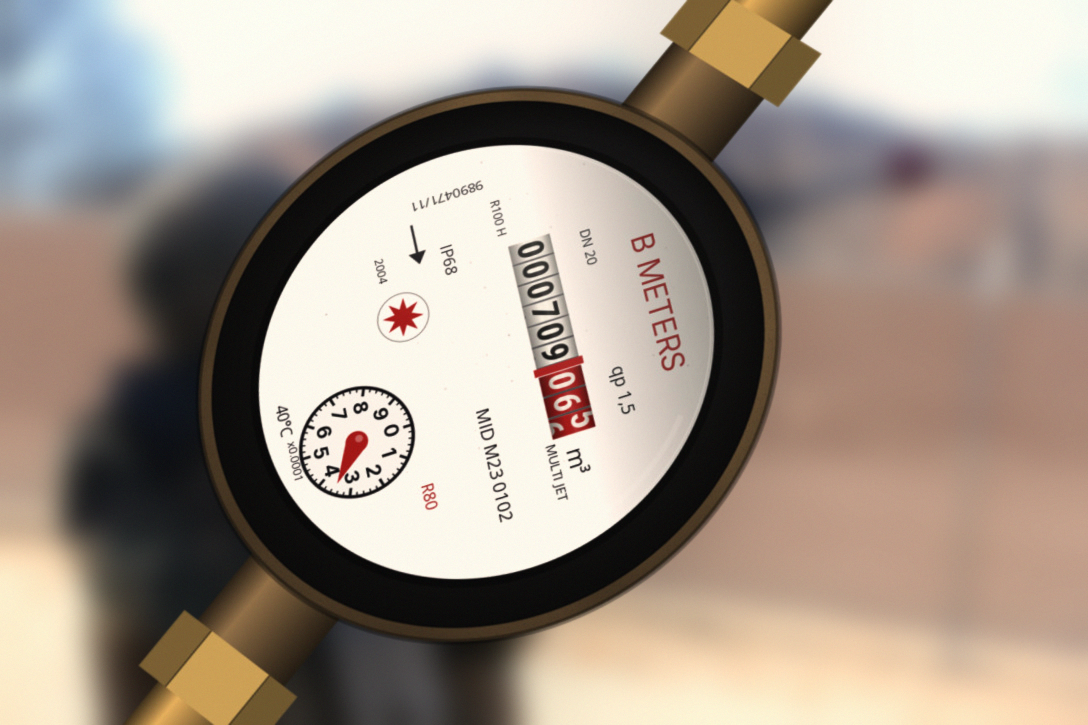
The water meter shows m³ 709.0653
